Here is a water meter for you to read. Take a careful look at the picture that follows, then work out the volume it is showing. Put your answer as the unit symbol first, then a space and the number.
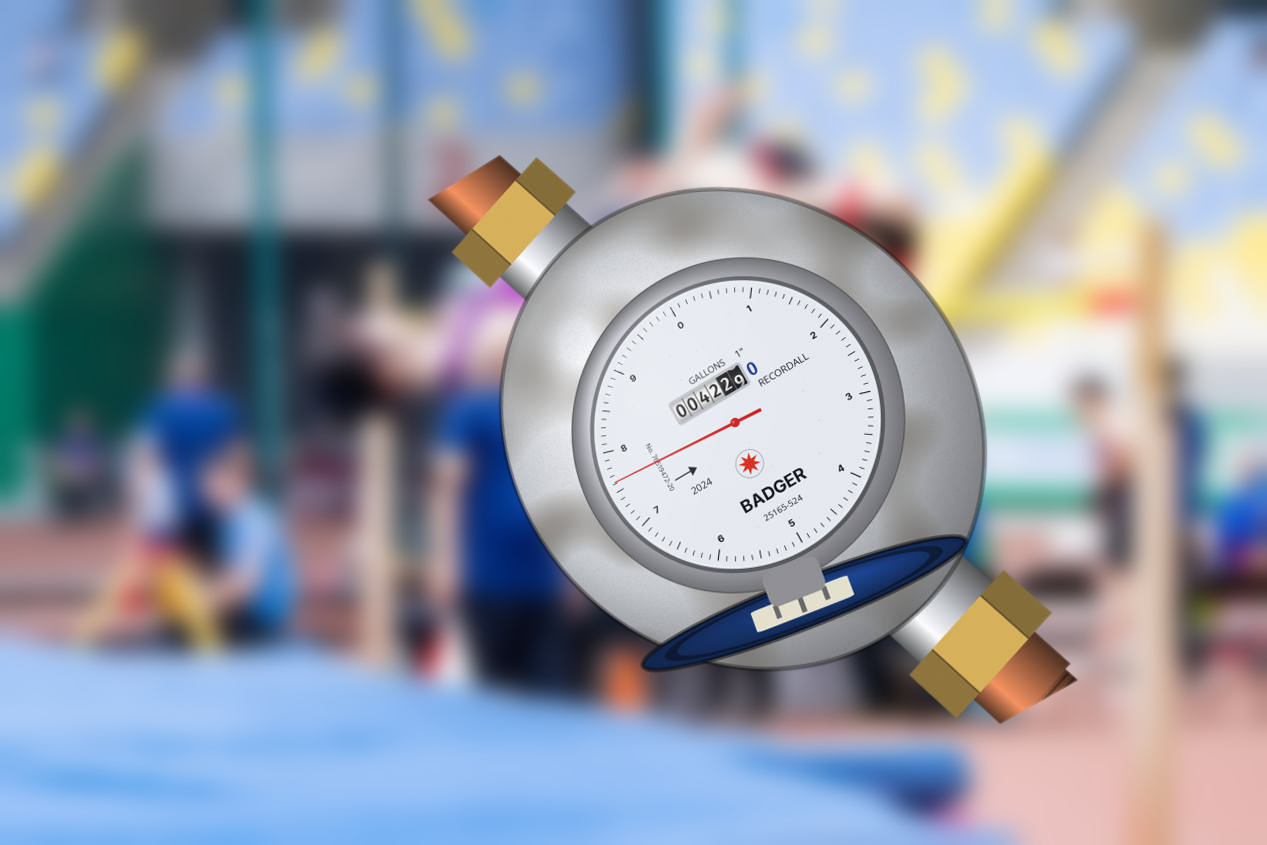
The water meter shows gal 42287.6
